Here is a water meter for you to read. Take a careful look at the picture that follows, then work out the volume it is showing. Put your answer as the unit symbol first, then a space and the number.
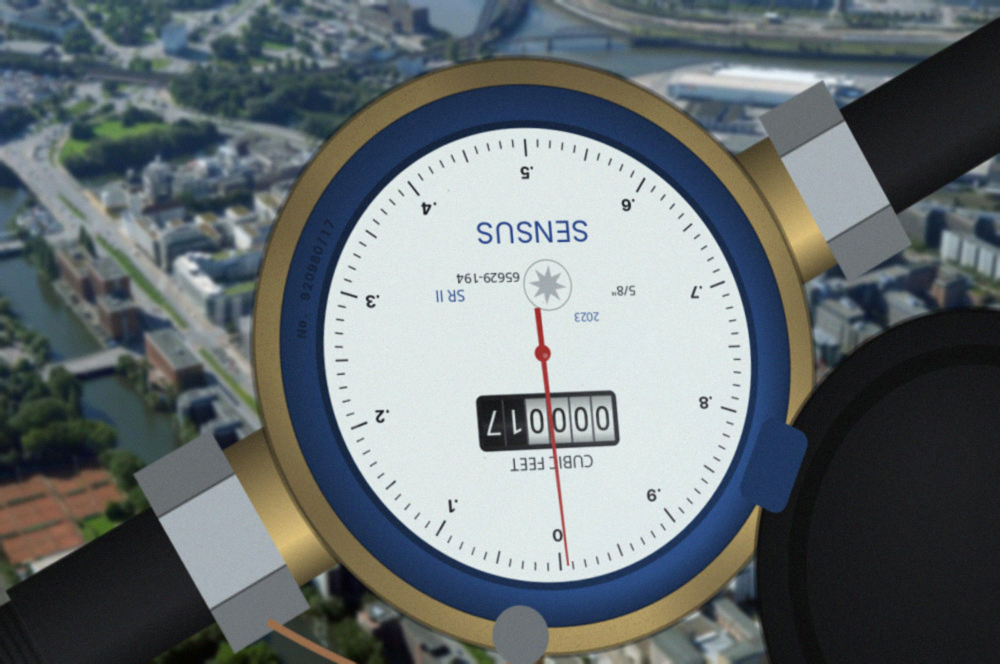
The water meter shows ft³ 16.99
